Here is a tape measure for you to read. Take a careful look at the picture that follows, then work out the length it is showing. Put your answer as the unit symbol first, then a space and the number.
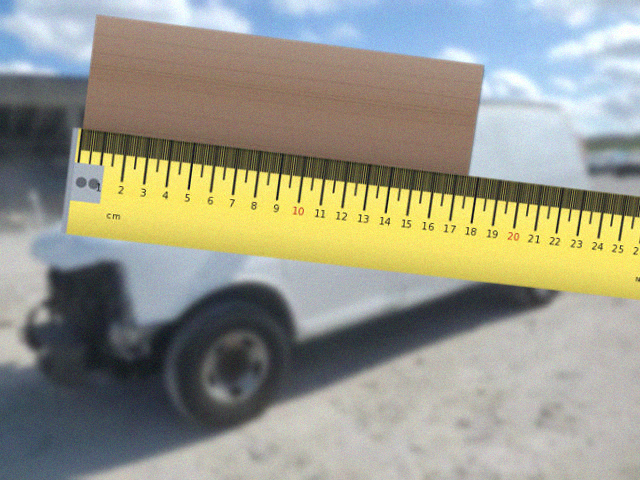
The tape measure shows cm 17.5
